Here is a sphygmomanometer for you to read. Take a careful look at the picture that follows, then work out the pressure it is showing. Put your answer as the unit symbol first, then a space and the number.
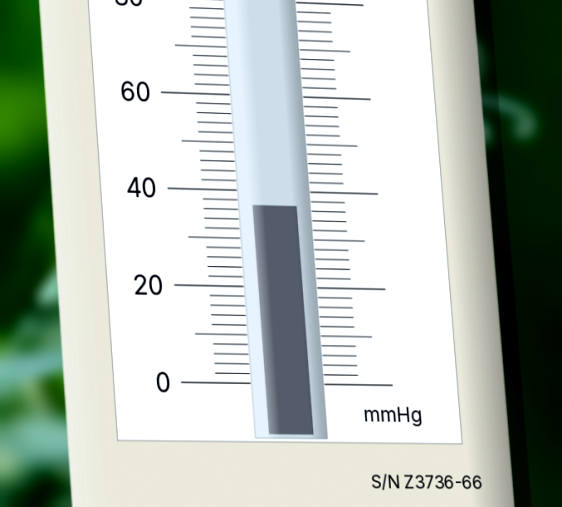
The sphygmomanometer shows mmHg 37
